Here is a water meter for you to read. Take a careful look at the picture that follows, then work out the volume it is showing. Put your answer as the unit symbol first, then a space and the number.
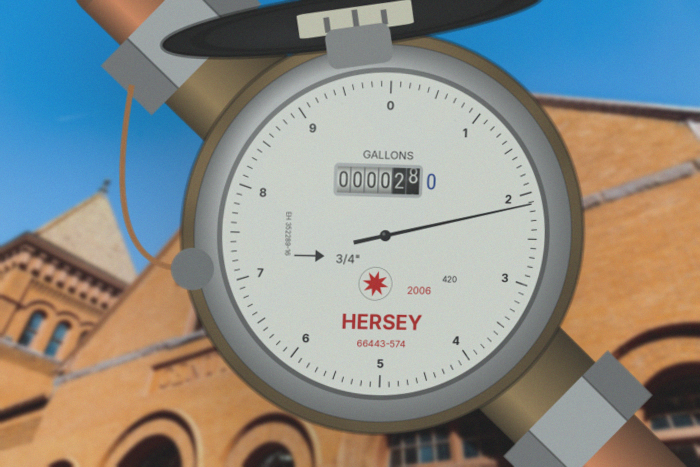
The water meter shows gal 282.1
